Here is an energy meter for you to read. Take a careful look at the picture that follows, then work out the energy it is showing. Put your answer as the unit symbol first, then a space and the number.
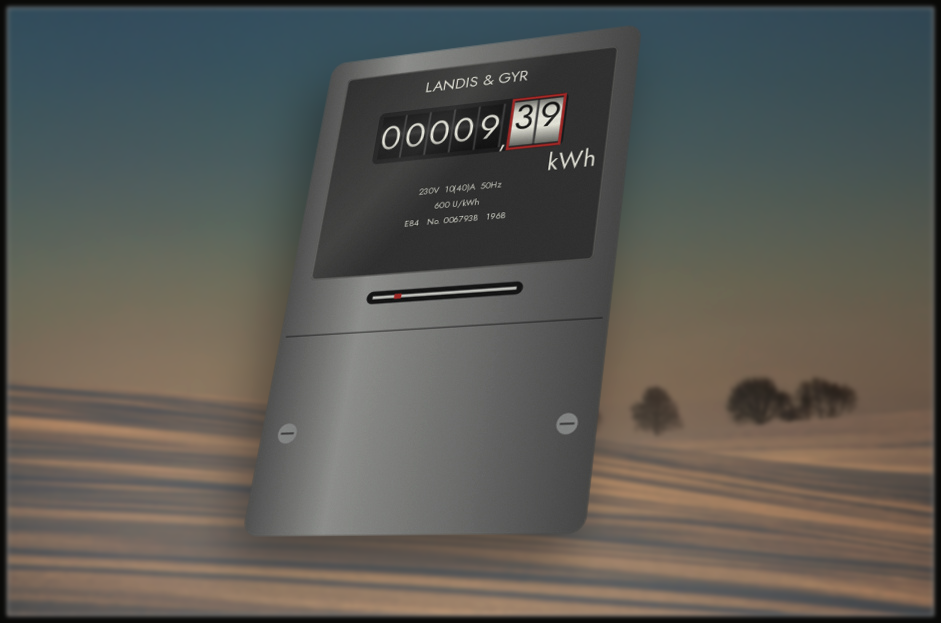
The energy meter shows kWh 9.39
